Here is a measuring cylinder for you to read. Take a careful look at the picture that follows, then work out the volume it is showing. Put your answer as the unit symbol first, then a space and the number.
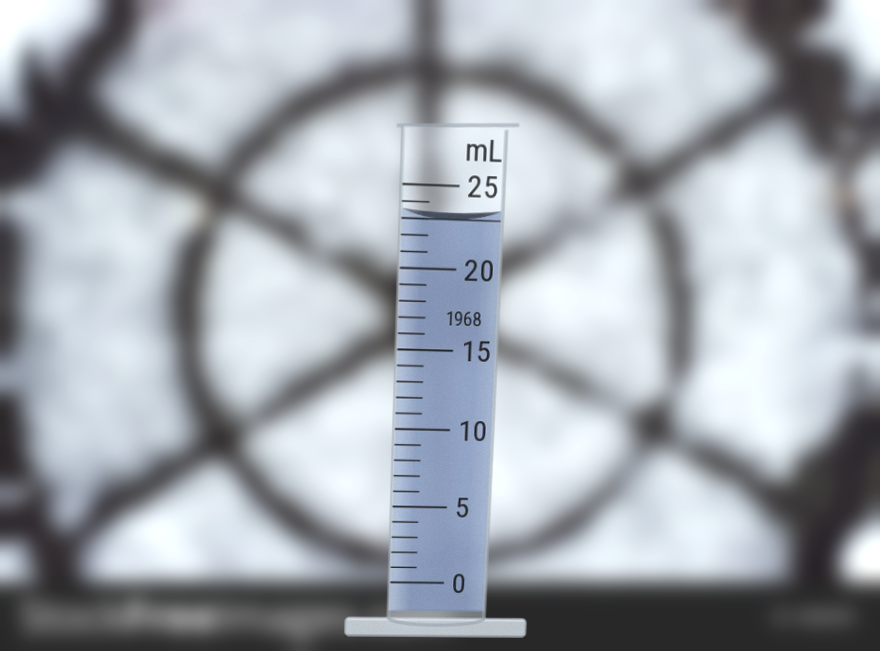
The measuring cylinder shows mL 23
